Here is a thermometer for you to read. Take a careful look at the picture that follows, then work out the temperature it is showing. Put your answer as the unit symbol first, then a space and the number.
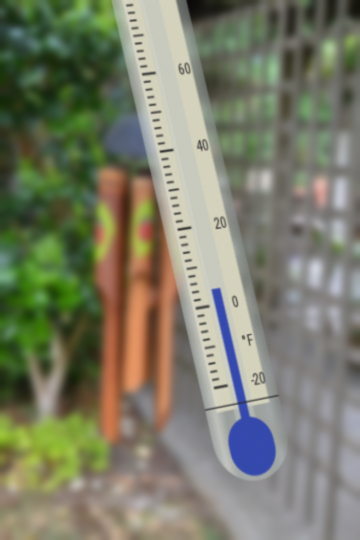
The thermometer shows °F 4
